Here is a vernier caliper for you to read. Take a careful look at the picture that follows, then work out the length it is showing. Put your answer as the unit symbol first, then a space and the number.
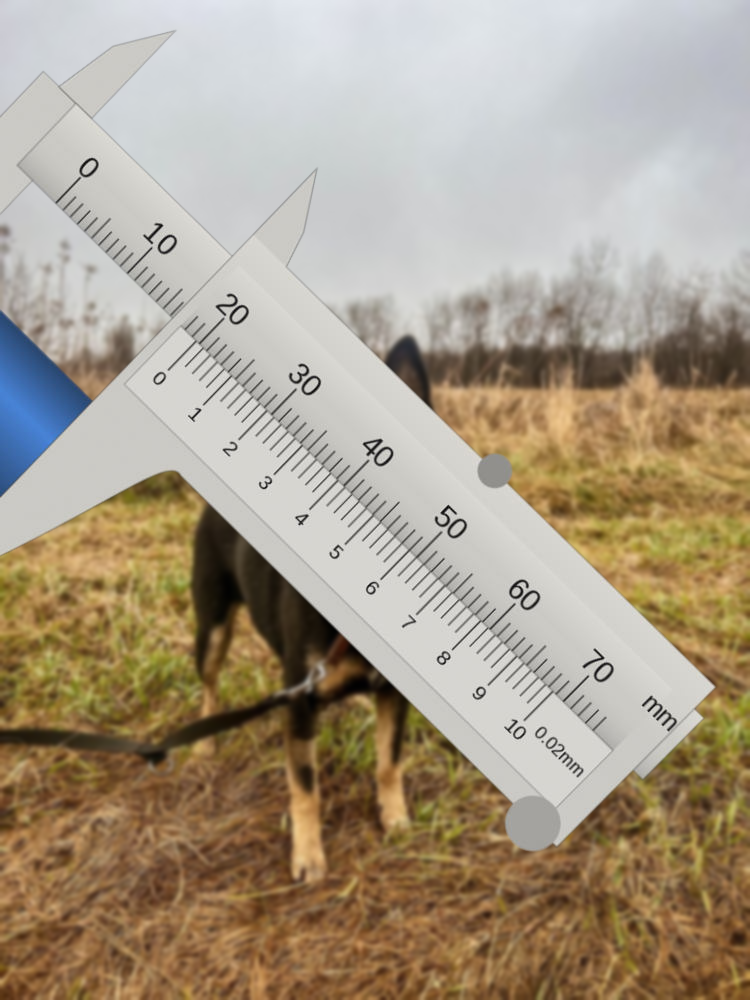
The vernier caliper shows mm 19.6
